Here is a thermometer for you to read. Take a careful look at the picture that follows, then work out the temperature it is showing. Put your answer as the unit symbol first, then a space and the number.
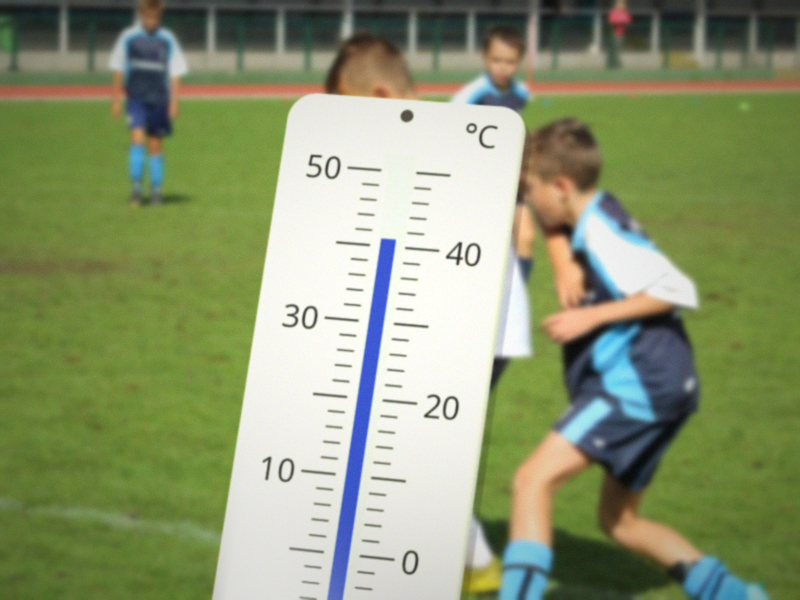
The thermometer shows °C 41
